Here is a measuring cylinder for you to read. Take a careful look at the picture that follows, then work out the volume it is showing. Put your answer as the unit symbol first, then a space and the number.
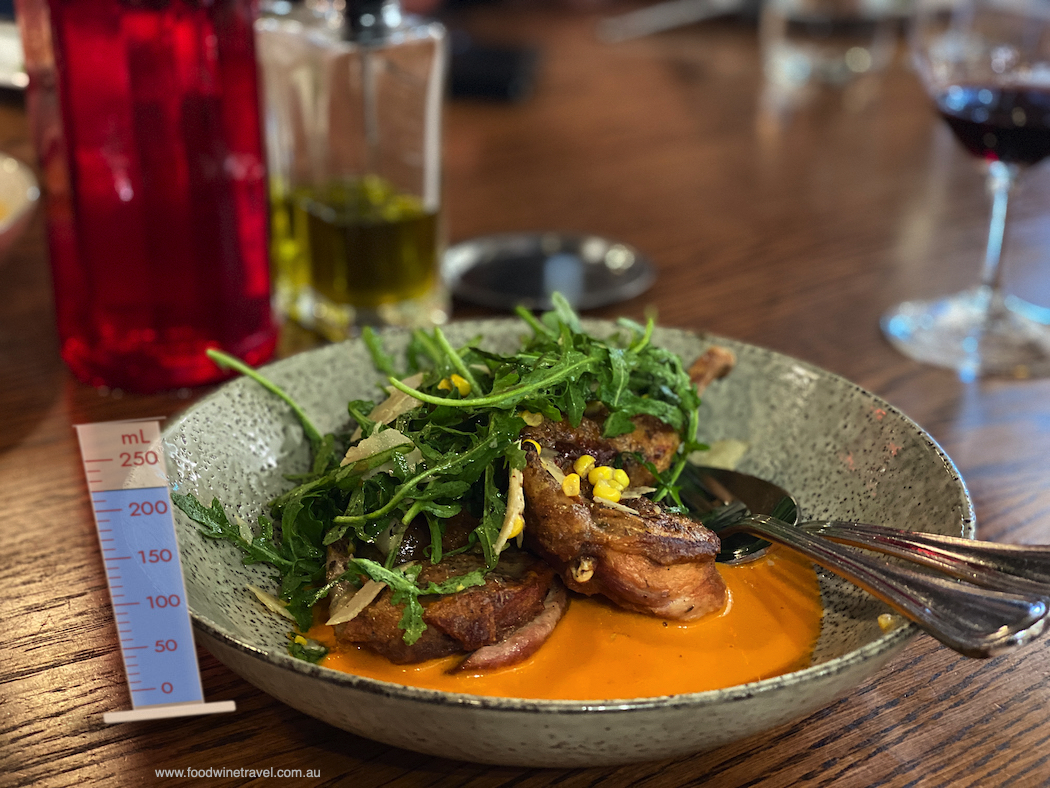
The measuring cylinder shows mL 220
